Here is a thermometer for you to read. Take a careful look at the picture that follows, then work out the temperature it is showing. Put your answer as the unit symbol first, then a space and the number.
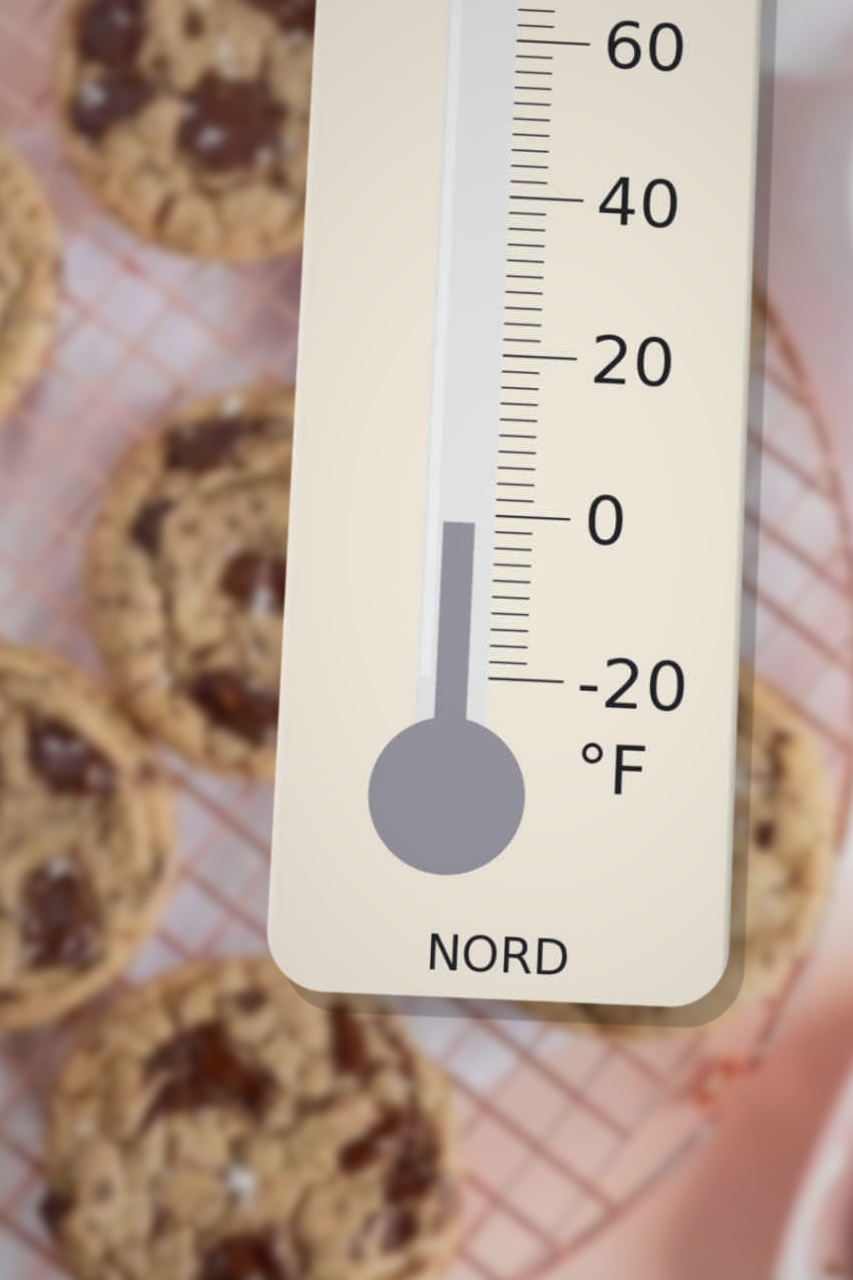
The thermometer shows °F -1
